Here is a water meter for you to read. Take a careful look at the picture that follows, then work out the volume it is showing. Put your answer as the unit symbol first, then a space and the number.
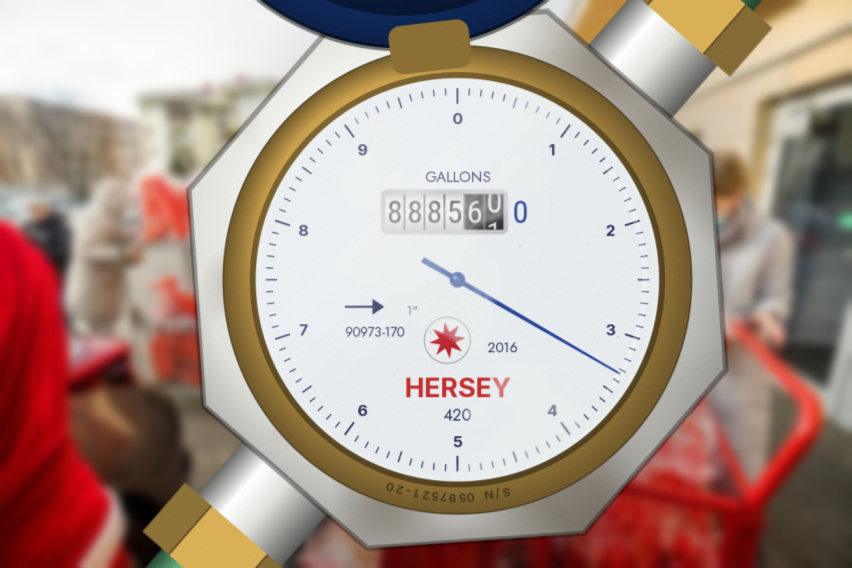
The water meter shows gal 8885603.3
